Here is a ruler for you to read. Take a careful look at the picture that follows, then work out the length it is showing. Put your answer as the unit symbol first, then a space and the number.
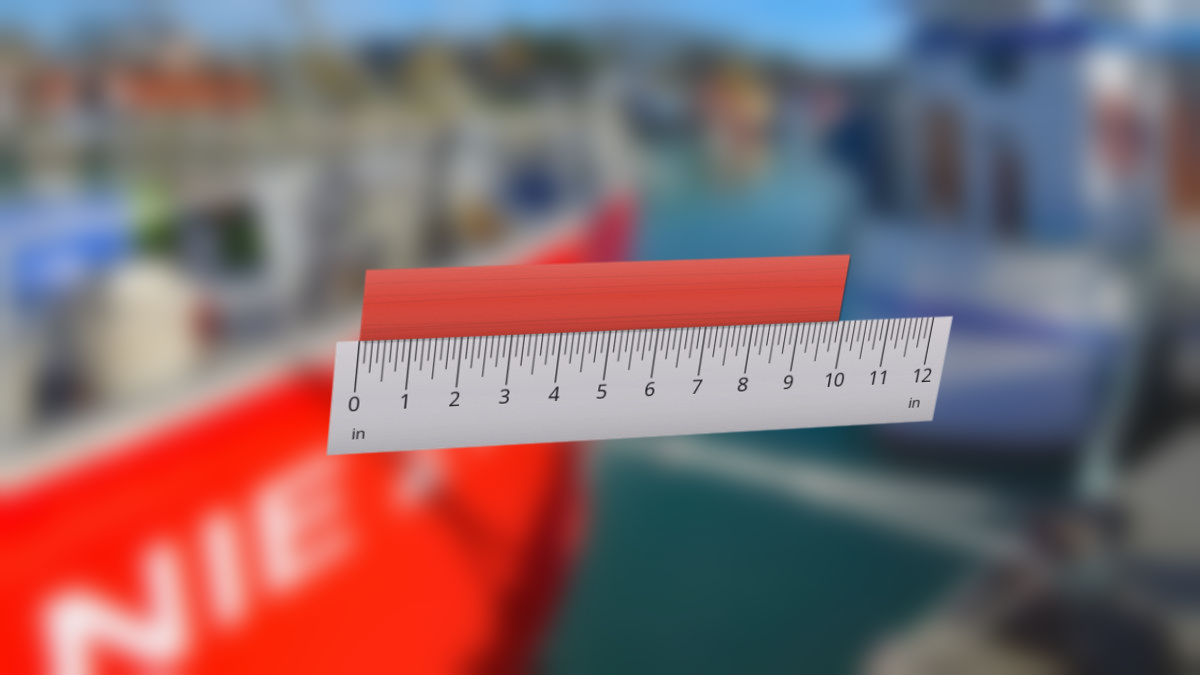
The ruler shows in 9.875
